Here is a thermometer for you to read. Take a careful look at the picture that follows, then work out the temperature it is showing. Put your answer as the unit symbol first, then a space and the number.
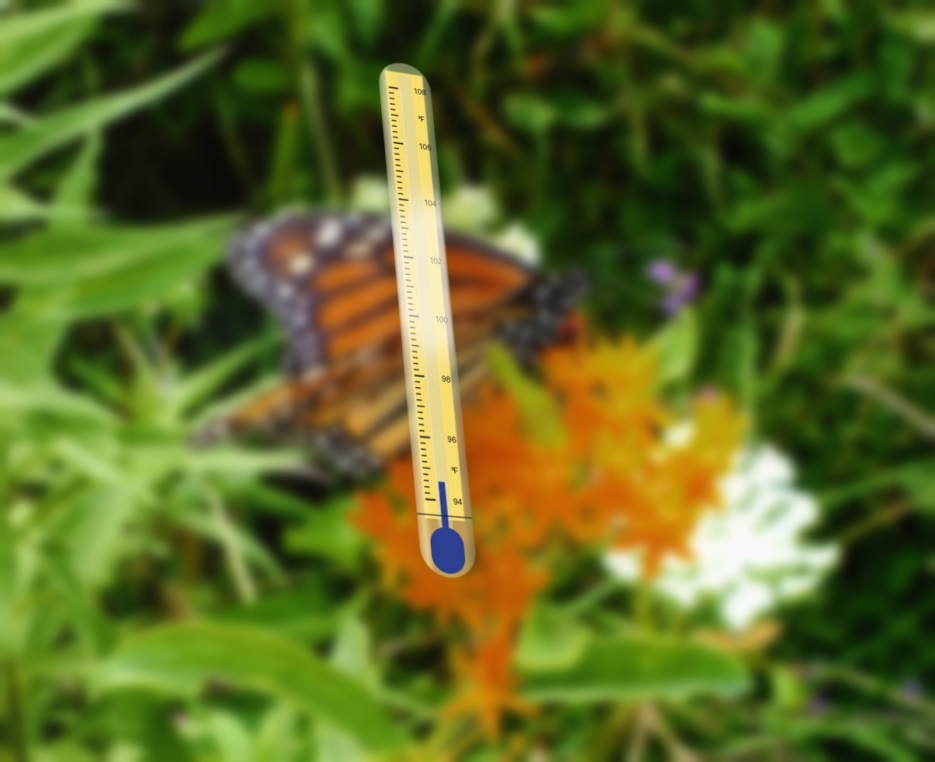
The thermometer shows °F 94.6
